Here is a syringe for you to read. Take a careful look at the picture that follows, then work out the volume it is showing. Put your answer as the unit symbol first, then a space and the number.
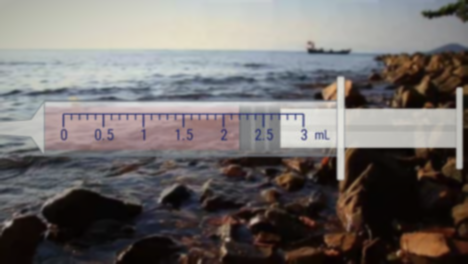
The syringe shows mL 2.2
